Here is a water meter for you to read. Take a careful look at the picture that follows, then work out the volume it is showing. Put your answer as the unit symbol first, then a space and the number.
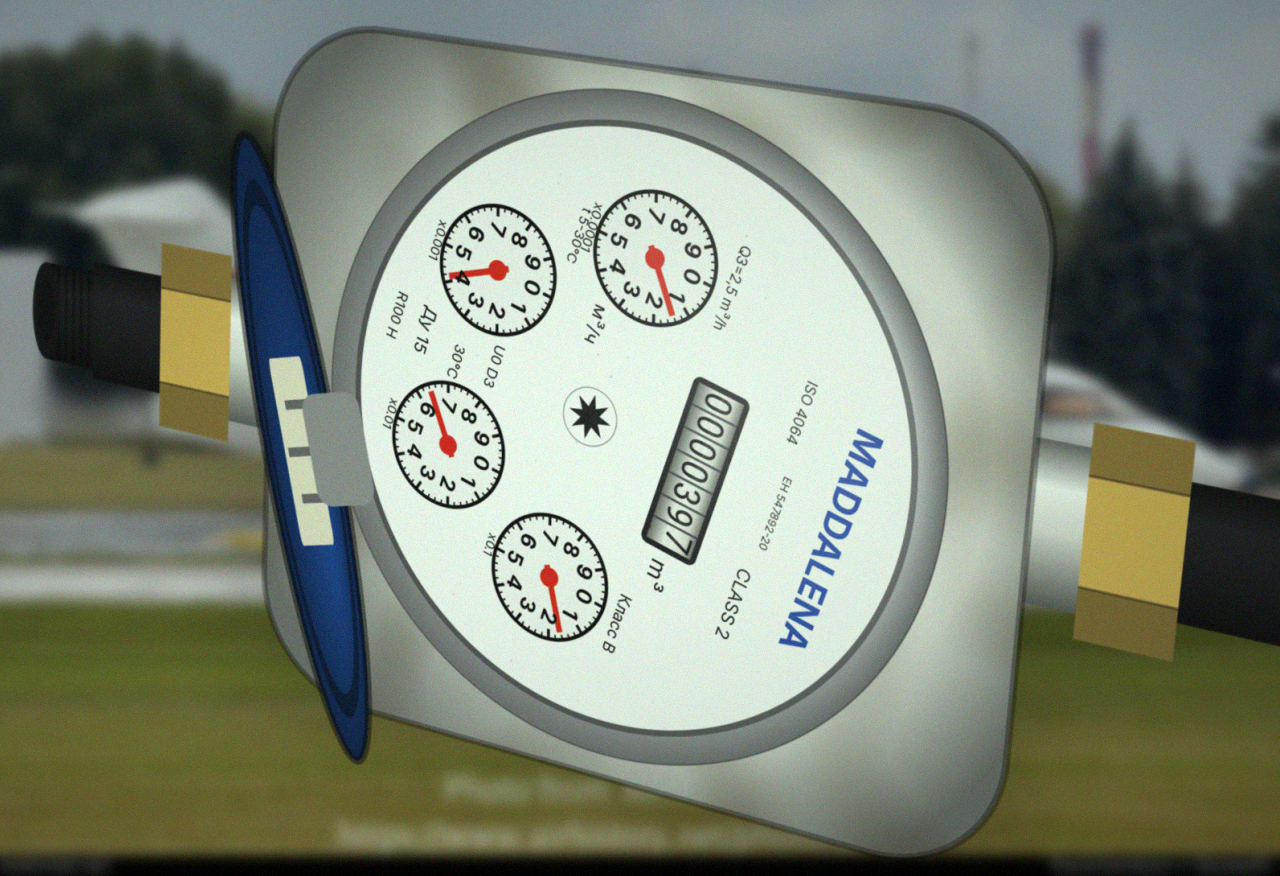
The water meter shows m³ 397.1641
